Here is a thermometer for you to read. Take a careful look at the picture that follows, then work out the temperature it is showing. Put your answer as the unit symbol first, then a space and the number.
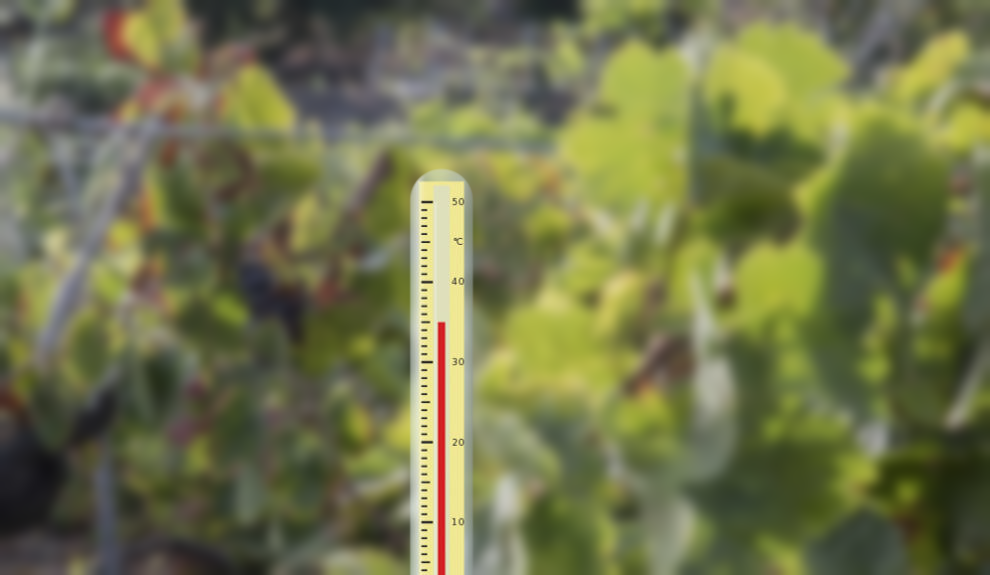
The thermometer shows °C 35
